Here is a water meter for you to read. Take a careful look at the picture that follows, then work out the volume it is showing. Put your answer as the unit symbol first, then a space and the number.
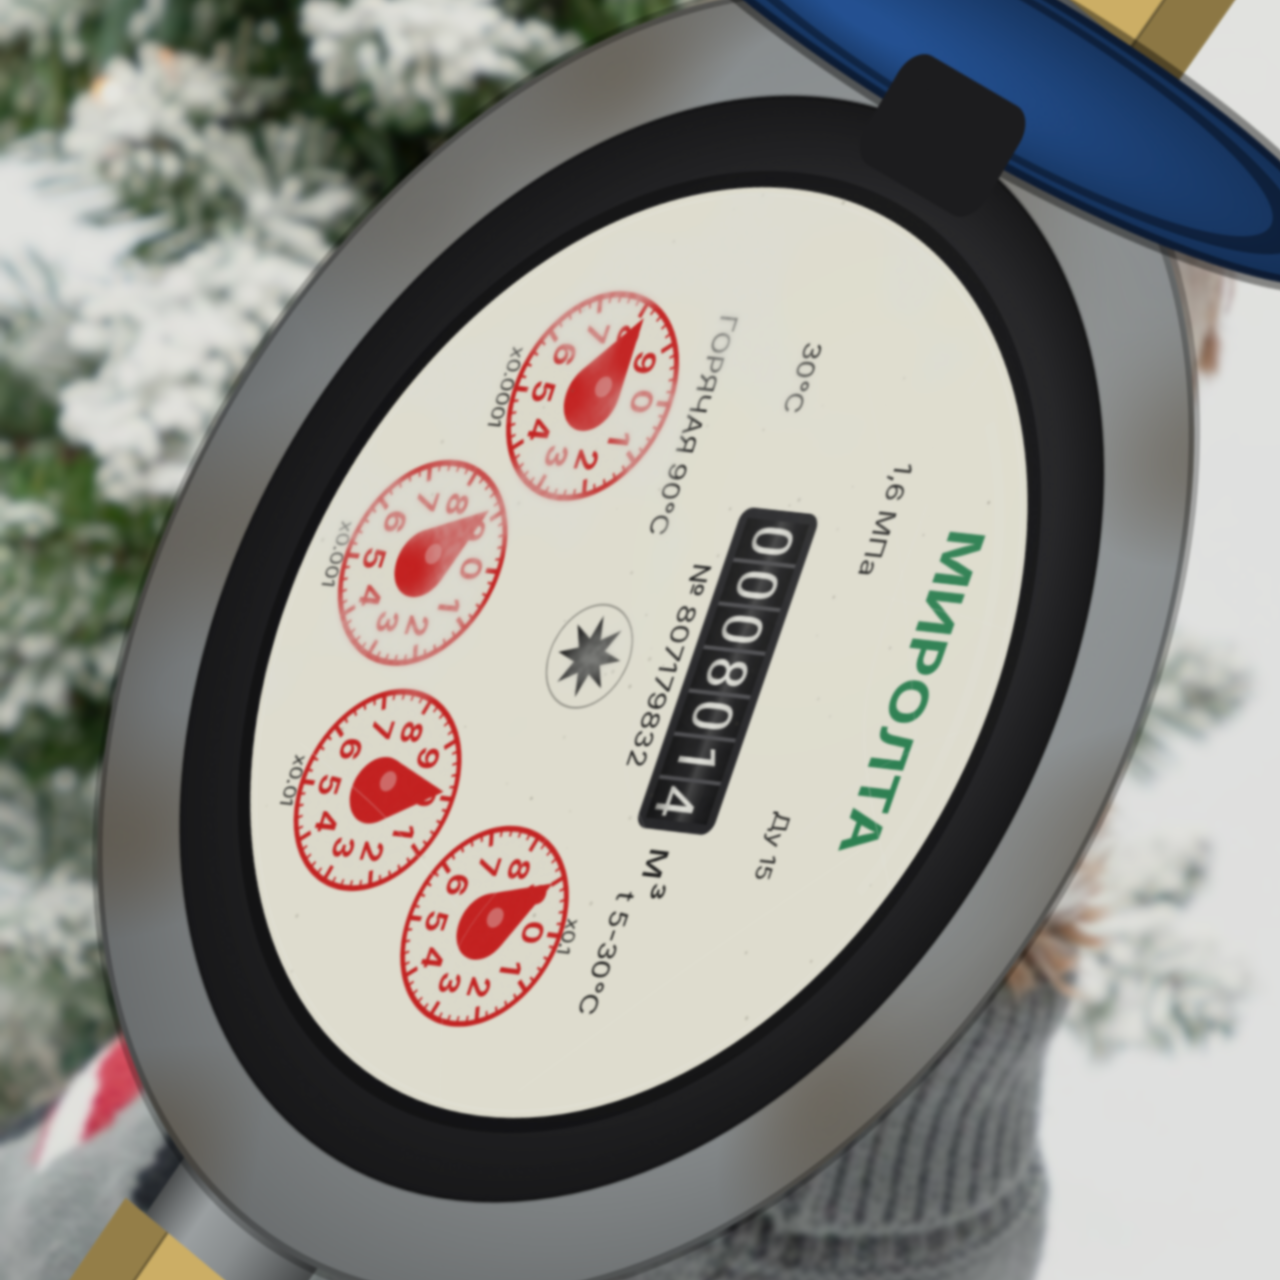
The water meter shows m³ 8013.8988
